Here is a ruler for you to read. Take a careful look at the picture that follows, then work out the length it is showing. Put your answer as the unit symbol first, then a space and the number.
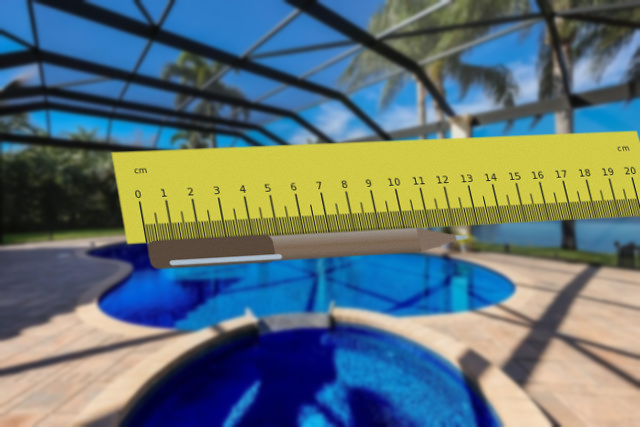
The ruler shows cm 12.5
